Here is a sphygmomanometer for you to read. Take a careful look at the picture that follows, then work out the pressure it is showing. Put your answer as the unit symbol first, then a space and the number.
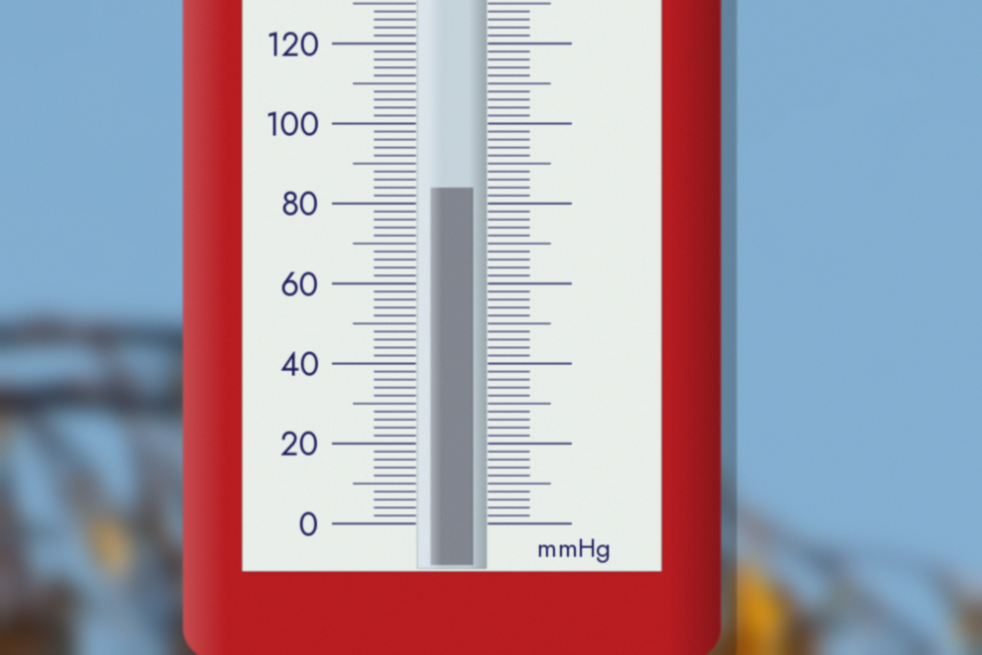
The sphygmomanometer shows mmHg 84
